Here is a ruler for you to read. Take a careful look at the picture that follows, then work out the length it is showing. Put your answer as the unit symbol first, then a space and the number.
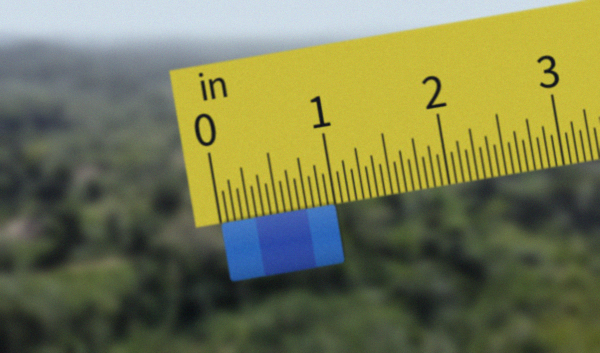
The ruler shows in 1
